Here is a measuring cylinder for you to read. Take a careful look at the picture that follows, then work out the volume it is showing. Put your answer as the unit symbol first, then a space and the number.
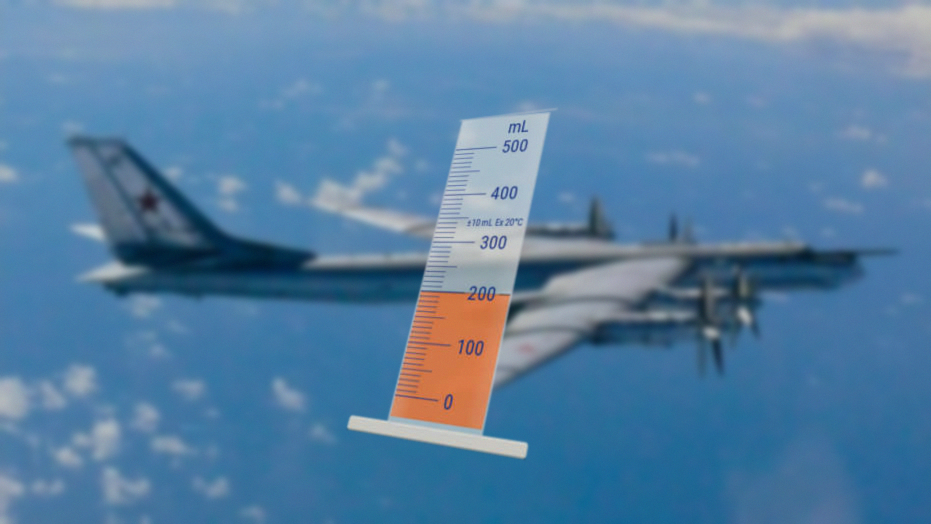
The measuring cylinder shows mL 200
